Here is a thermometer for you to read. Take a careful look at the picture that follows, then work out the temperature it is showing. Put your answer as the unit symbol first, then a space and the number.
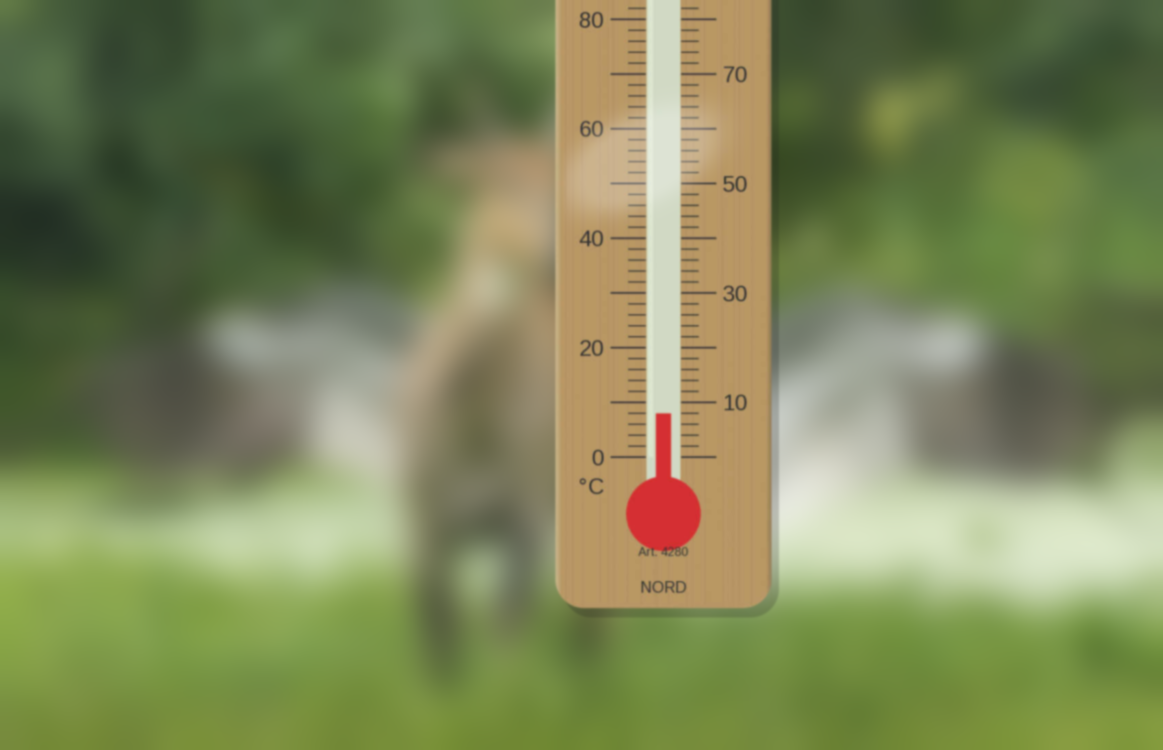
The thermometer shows °C 8
